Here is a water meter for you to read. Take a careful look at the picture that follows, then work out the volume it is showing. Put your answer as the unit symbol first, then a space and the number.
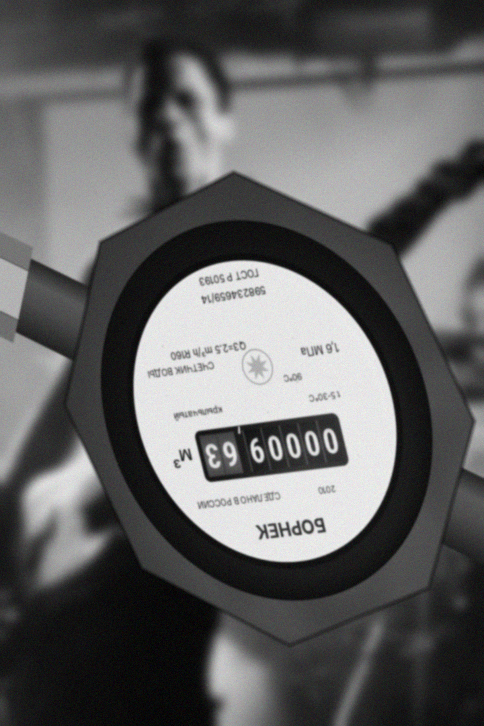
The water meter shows m³ 9.63
